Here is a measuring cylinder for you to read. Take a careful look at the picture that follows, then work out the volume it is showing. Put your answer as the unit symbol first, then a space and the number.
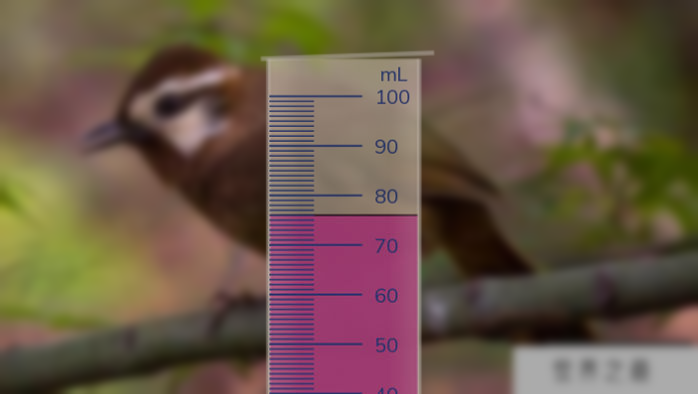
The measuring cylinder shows mL 76
